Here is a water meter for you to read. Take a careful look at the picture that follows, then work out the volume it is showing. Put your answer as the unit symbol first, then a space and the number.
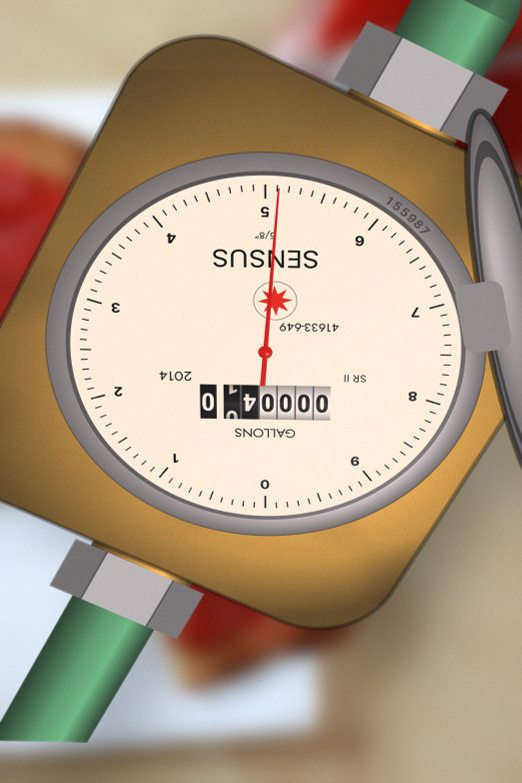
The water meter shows gal 405.1
